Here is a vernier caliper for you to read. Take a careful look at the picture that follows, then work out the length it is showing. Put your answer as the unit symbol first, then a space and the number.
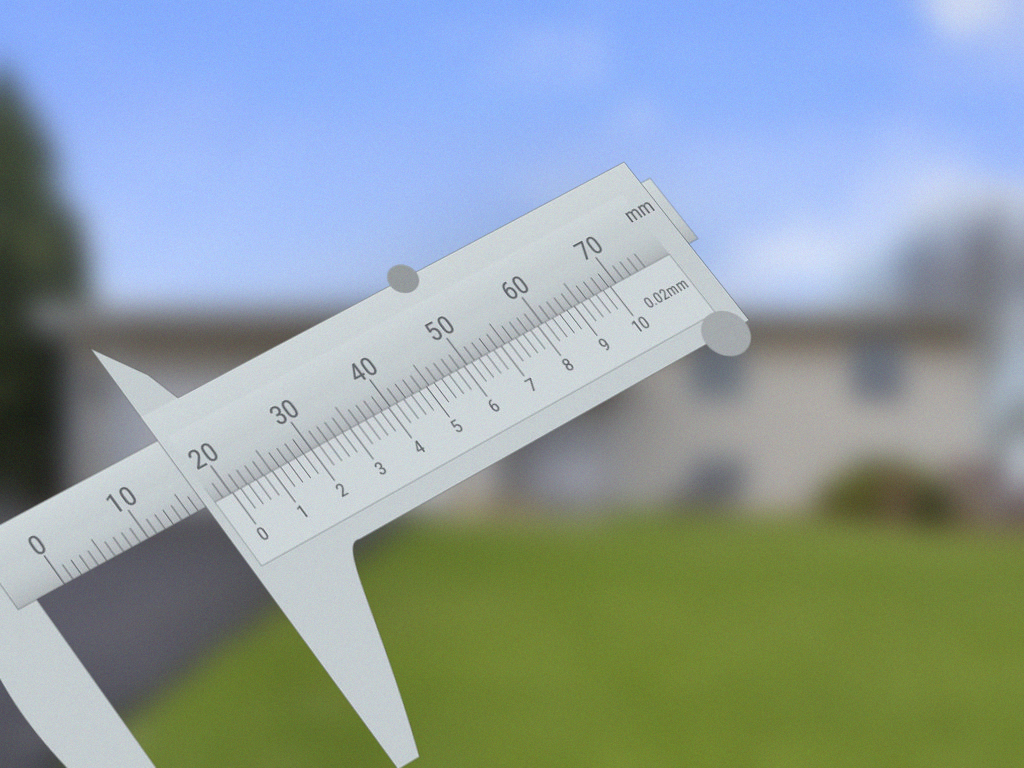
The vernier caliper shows mm 20.2
